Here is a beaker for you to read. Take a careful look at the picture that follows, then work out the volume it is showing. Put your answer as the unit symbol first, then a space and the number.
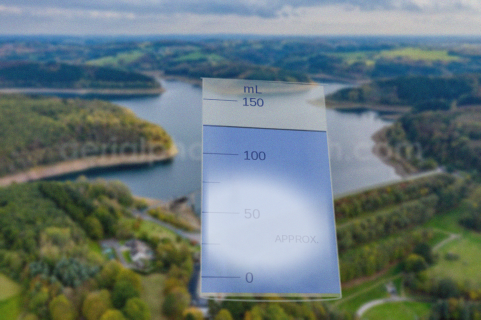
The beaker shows mL 125
